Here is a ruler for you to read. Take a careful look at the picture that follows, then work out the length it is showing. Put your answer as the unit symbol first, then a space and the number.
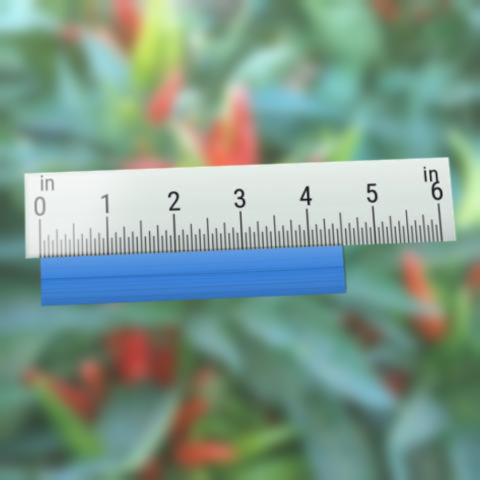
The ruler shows in 4.5
